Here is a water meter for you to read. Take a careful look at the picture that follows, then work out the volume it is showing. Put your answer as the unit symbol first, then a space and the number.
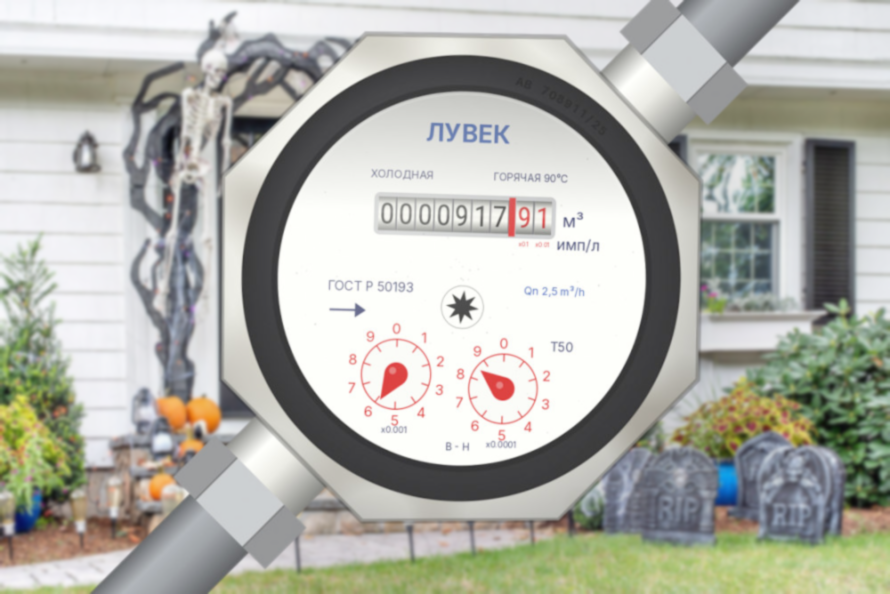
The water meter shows m³ 917.9158
